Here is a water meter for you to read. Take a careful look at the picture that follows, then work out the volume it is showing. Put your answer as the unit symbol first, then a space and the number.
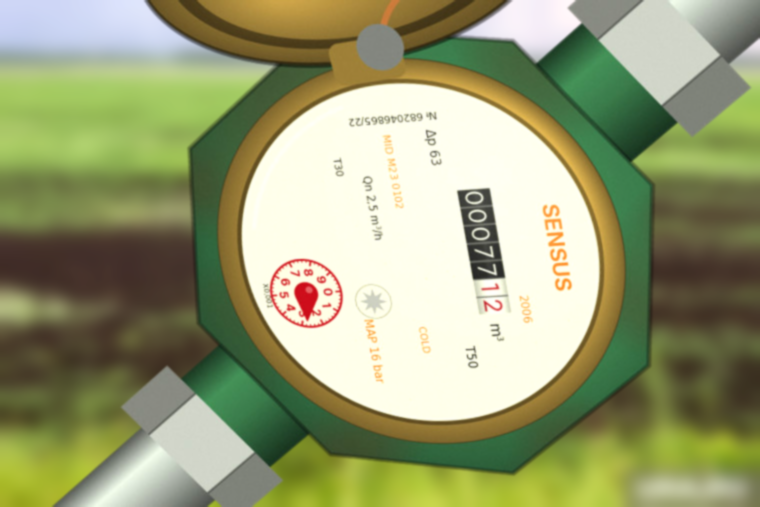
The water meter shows m³ 77.122
